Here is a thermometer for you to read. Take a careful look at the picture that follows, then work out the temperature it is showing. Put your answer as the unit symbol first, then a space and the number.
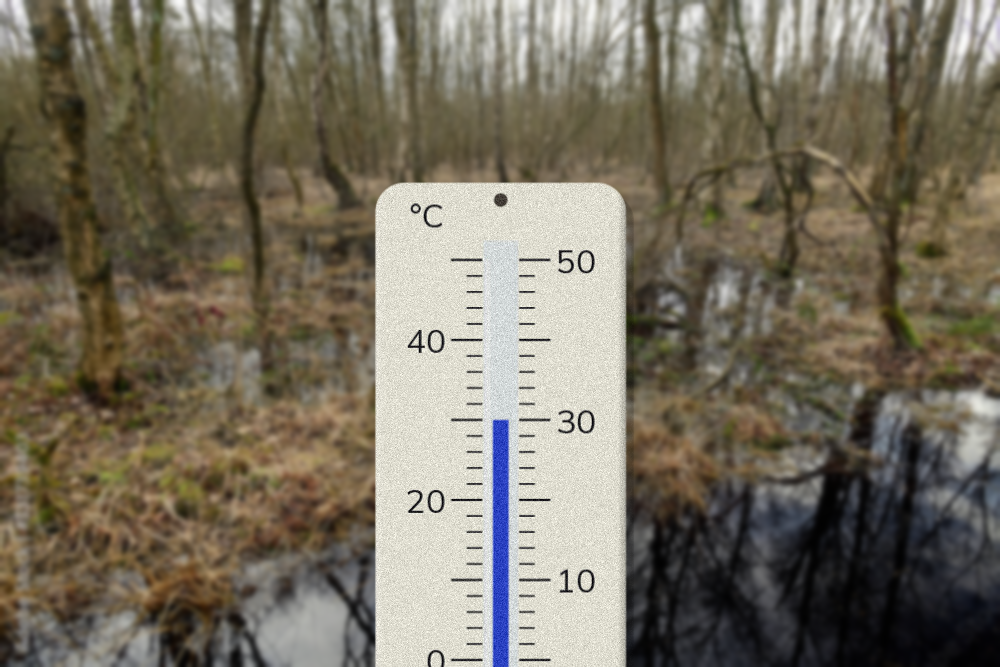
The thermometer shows °C 30
